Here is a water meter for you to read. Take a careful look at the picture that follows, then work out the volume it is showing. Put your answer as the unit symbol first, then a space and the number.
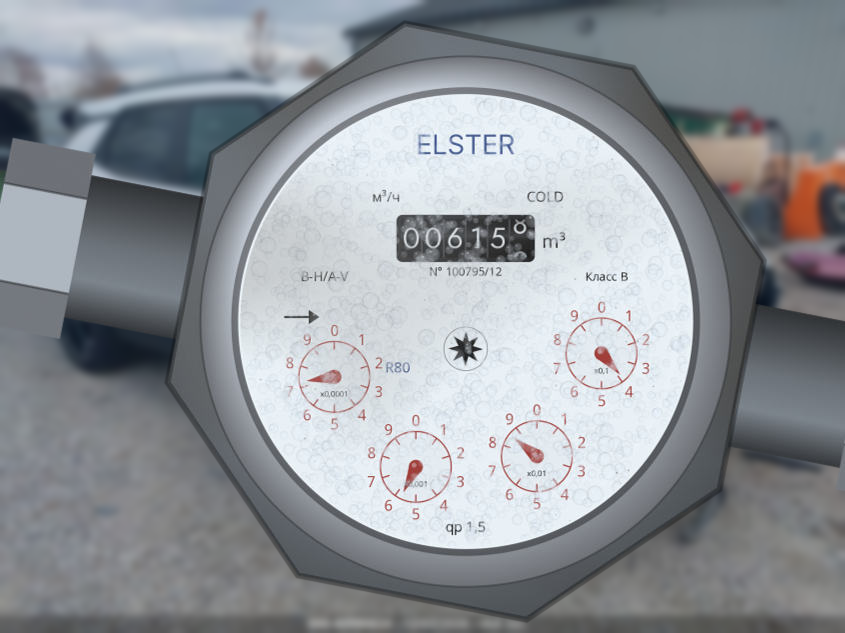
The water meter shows m³ 6158.3857
